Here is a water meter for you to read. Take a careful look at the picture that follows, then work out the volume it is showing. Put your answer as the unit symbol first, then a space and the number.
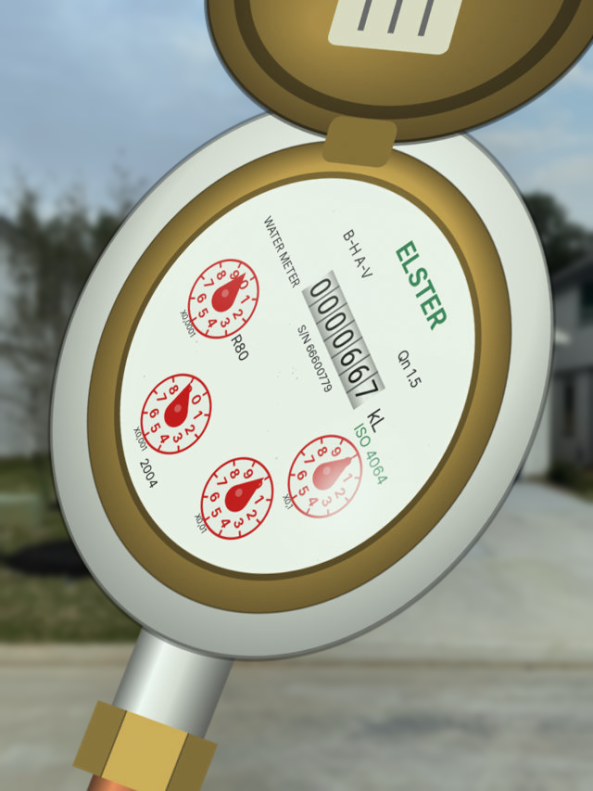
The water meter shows kL 666.9989
